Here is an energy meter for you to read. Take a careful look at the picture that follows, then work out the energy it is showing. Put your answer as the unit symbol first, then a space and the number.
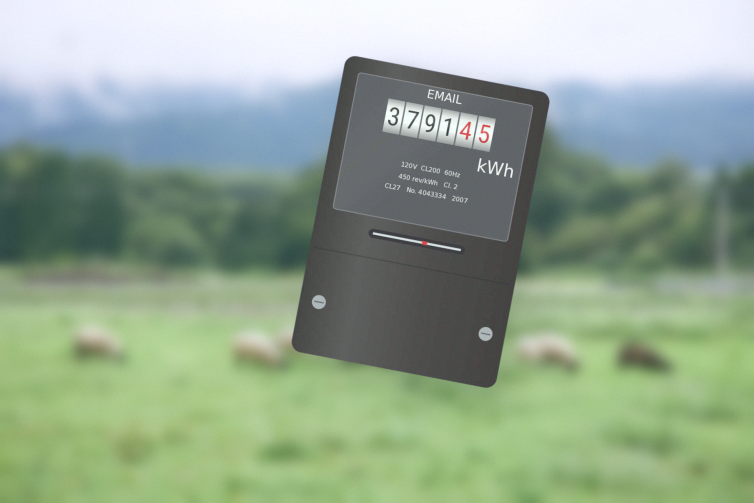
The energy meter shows kWh 3791.45
